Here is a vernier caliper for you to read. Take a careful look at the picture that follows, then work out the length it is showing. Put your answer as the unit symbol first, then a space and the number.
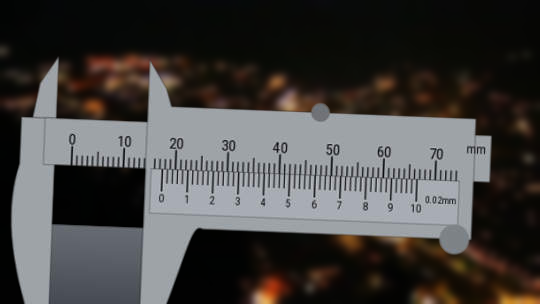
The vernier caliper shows mm 17.5
